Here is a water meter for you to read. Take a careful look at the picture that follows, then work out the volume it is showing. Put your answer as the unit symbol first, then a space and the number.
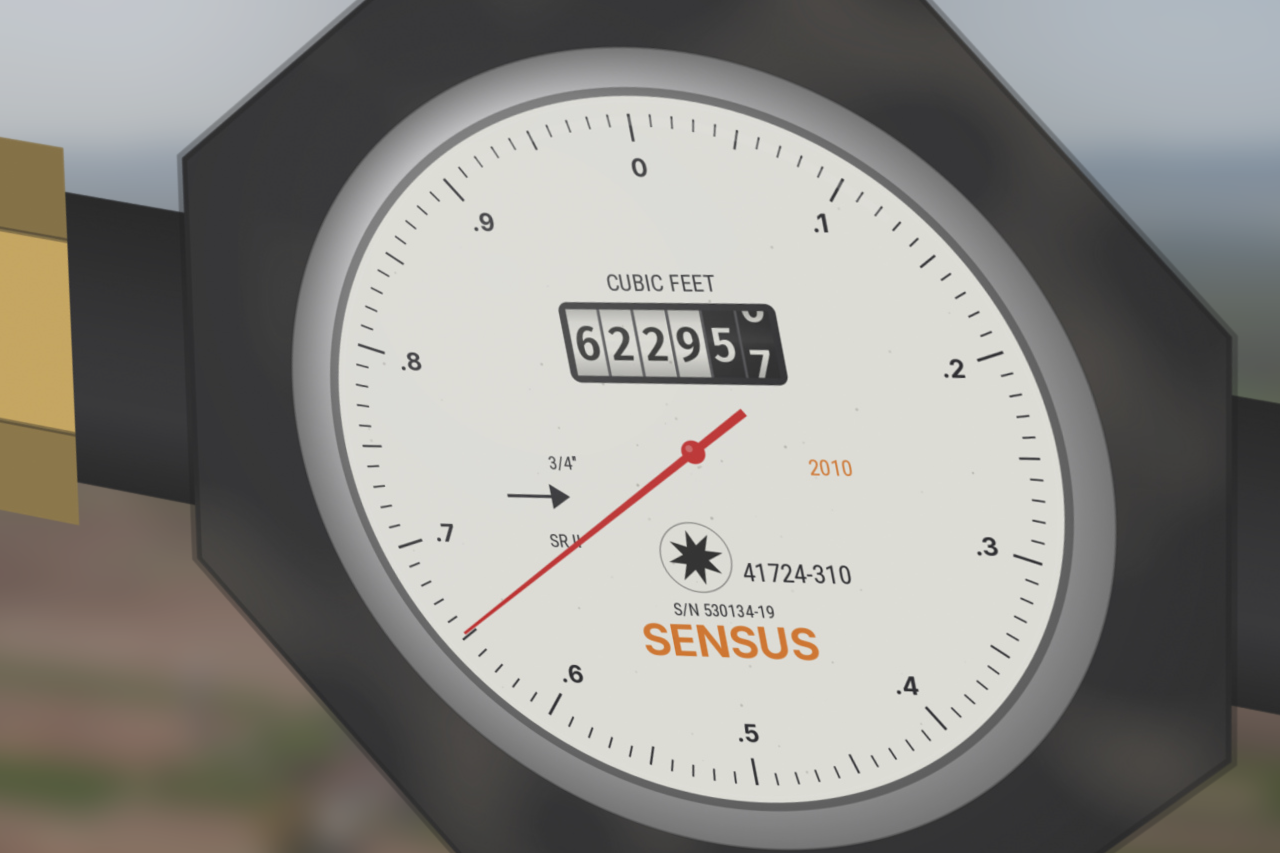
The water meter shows ft³ 622956.65
